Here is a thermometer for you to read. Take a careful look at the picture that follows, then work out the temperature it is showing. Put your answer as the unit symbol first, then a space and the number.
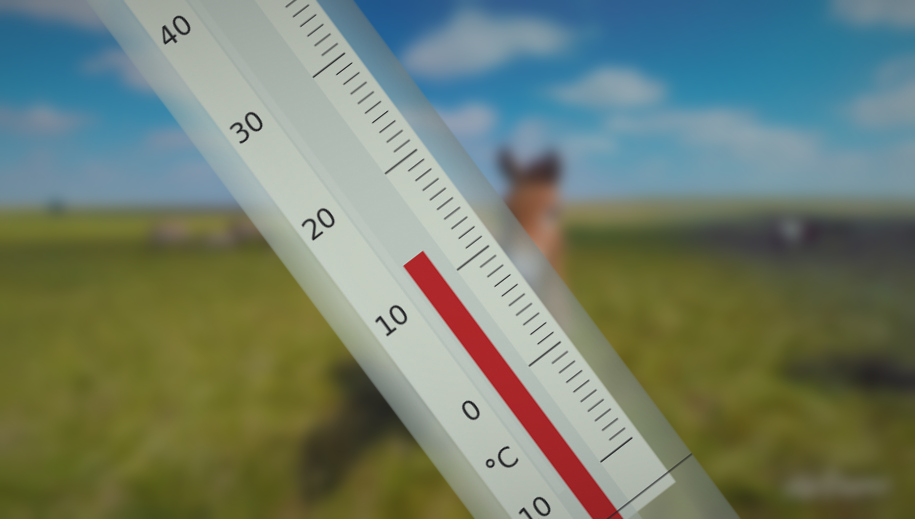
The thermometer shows °C 13
